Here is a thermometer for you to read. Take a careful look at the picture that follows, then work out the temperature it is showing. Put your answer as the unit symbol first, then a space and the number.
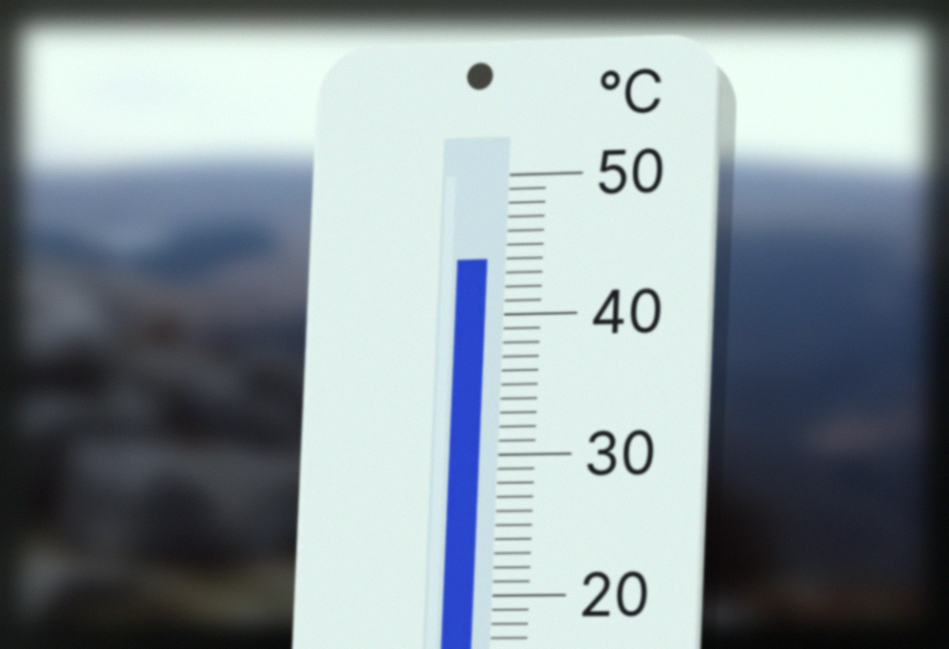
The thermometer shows °C 44
